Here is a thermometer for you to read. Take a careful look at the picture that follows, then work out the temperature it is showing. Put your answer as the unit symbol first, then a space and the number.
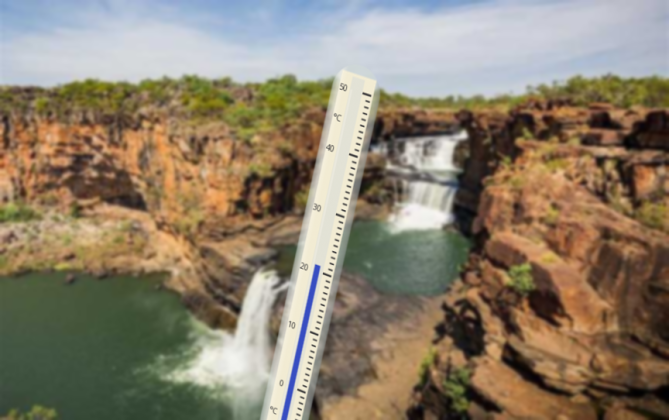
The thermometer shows °C 21
